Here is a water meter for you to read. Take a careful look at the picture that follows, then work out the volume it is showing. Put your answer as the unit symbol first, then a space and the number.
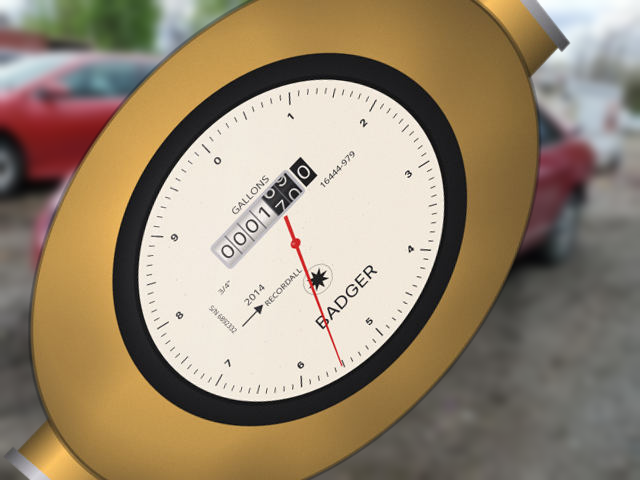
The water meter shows gal 1695.5
